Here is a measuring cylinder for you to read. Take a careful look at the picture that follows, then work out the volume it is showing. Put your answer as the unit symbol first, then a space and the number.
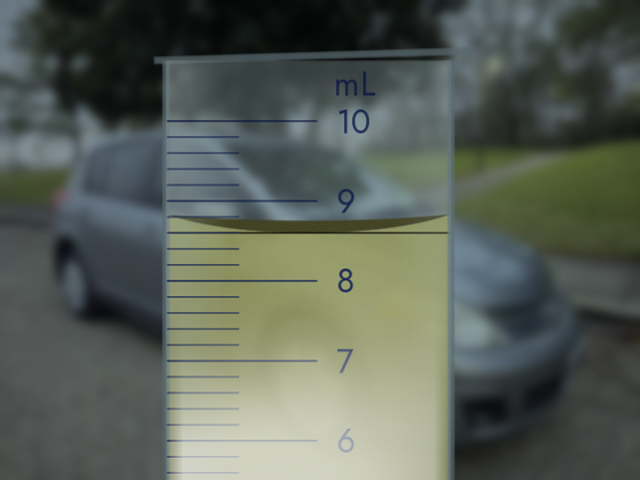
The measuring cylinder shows mL 8.6
